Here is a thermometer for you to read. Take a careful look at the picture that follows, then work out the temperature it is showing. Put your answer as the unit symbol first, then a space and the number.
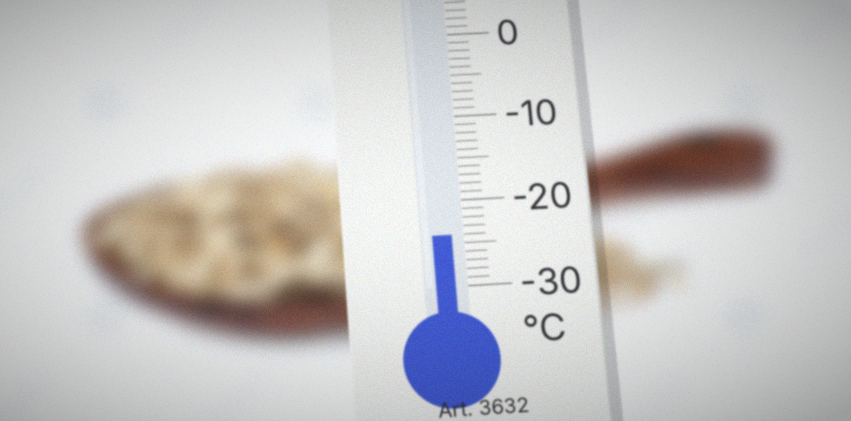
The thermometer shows °C -24
